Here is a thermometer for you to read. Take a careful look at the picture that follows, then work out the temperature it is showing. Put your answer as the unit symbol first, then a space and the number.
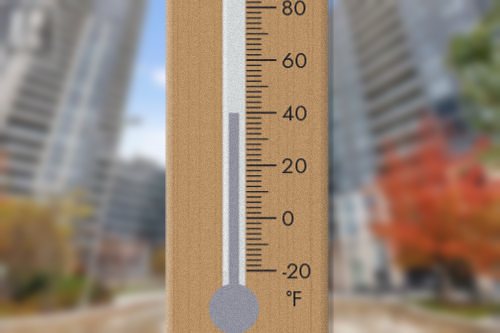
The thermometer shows °F 40
